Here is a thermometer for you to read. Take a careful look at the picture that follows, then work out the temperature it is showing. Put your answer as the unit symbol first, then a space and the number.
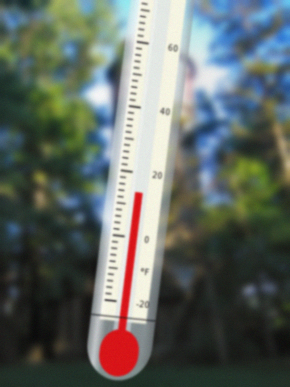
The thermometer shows °F 14
